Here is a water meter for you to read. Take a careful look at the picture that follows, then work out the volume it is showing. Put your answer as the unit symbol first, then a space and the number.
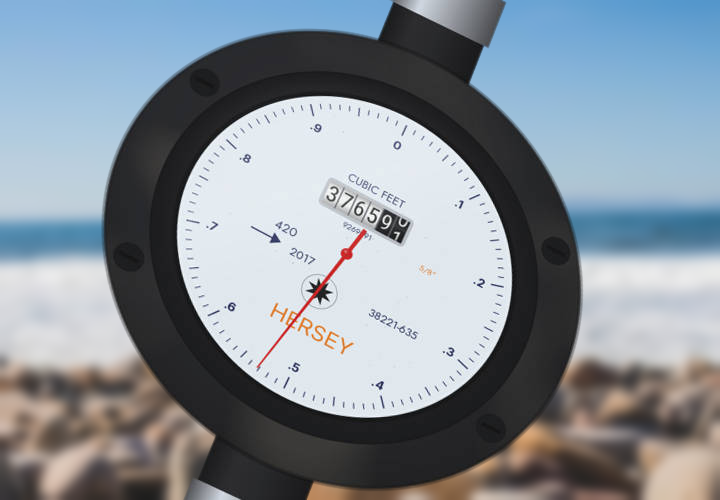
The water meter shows ft³ 376590.53
